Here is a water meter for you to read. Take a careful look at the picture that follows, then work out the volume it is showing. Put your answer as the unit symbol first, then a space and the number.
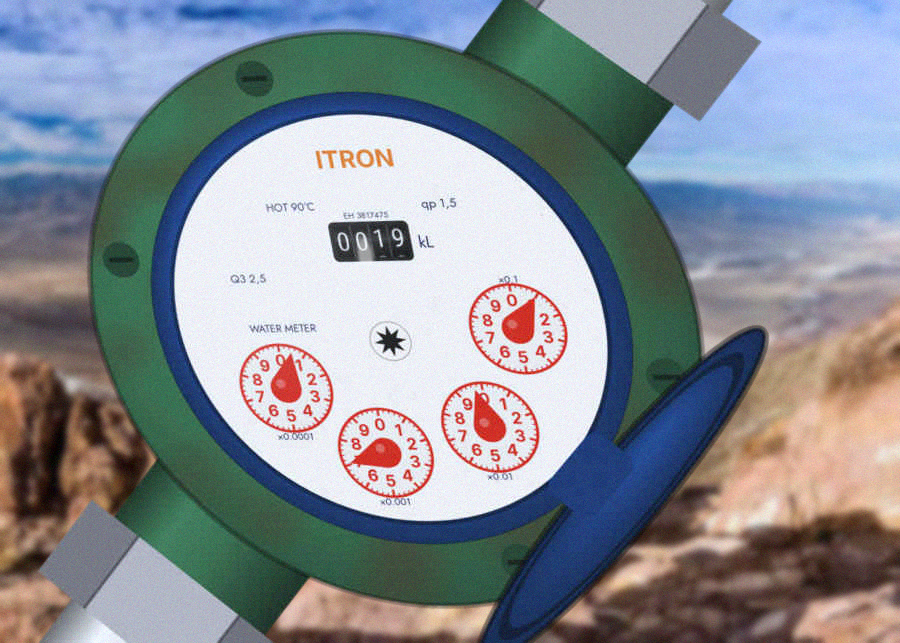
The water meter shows kL 19.0970
